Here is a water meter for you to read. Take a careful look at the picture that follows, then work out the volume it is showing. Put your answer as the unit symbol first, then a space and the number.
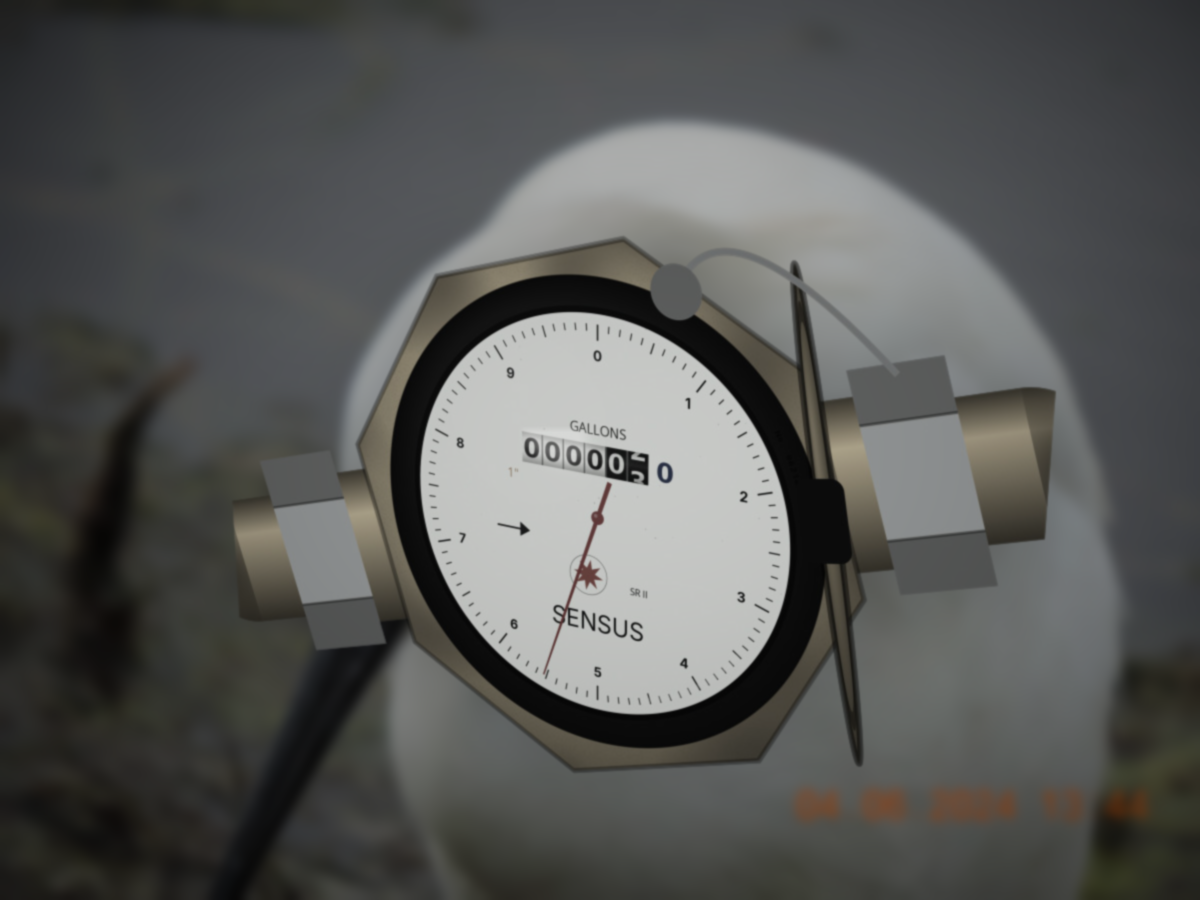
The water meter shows gal 25.5
